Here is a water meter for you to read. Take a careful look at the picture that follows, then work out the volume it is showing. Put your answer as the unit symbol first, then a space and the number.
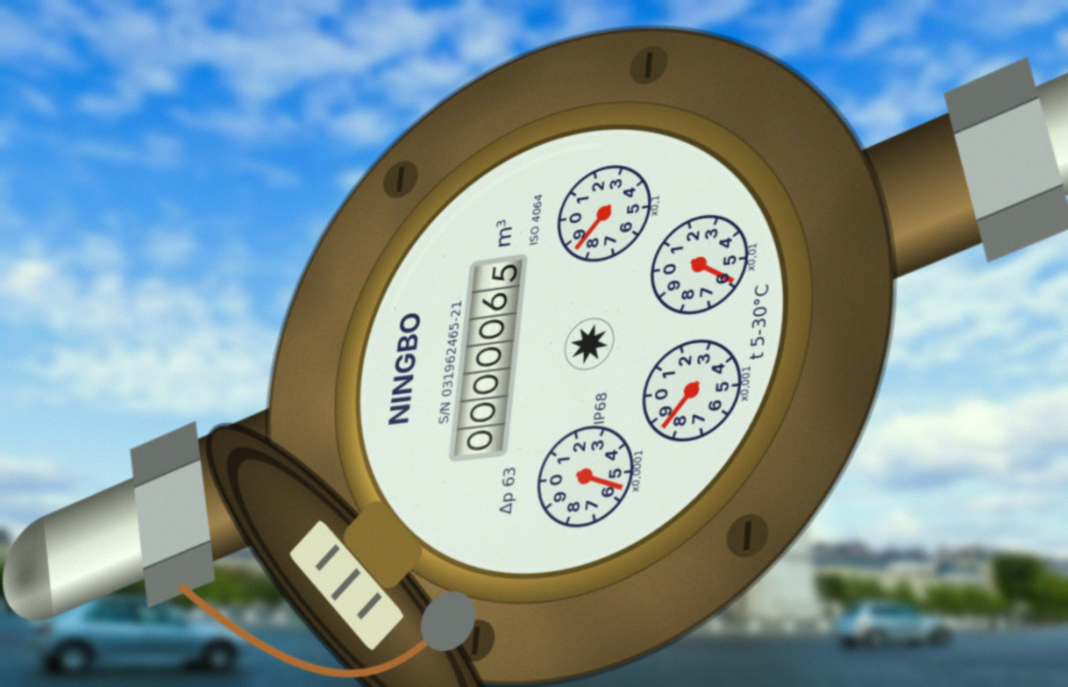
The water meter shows m³ 64.8585
